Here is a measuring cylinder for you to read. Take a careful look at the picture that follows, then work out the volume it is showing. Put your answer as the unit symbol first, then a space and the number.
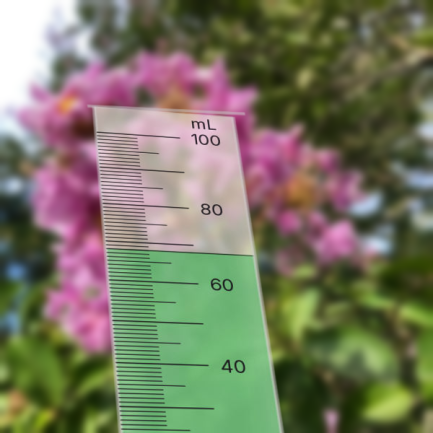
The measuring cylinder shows mL 68
